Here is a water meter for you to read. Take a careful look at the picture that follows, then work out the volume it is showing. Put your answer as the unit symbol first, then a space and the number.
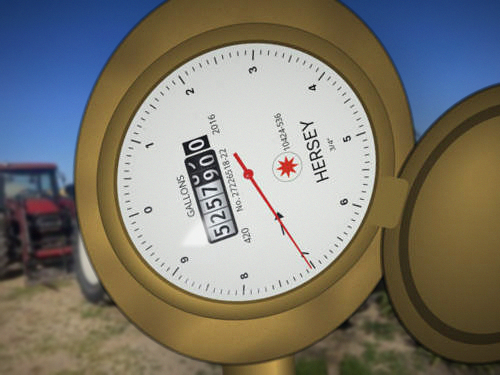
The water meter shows gal 5257897.0
